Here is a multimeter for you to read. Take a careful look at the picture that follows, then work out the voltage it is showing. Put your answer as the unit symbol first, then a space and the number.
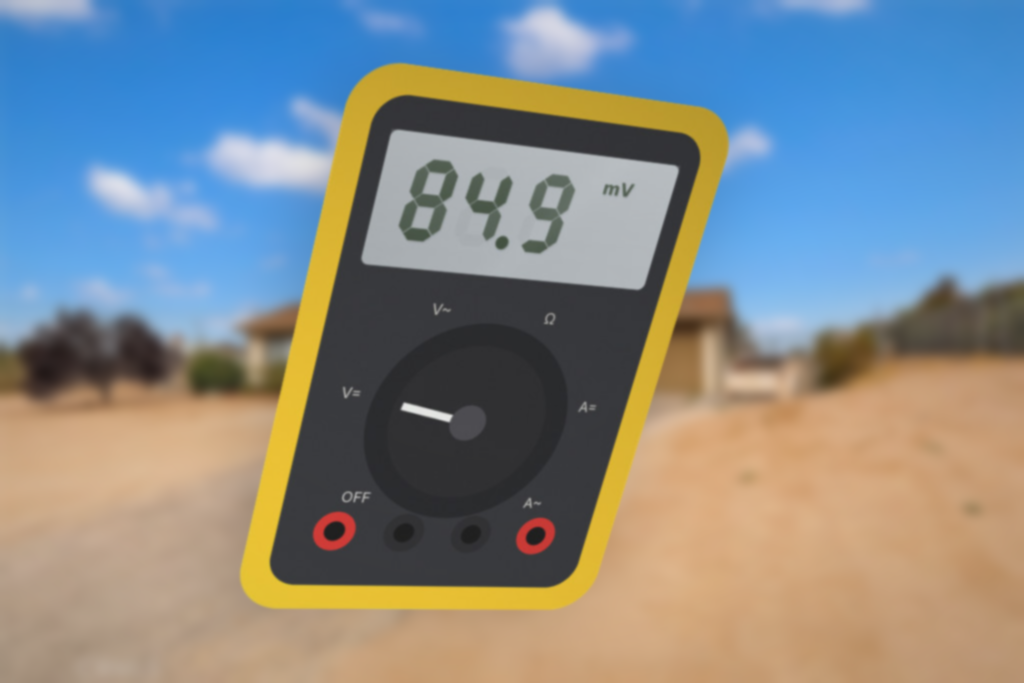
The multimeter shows mV 84.9
